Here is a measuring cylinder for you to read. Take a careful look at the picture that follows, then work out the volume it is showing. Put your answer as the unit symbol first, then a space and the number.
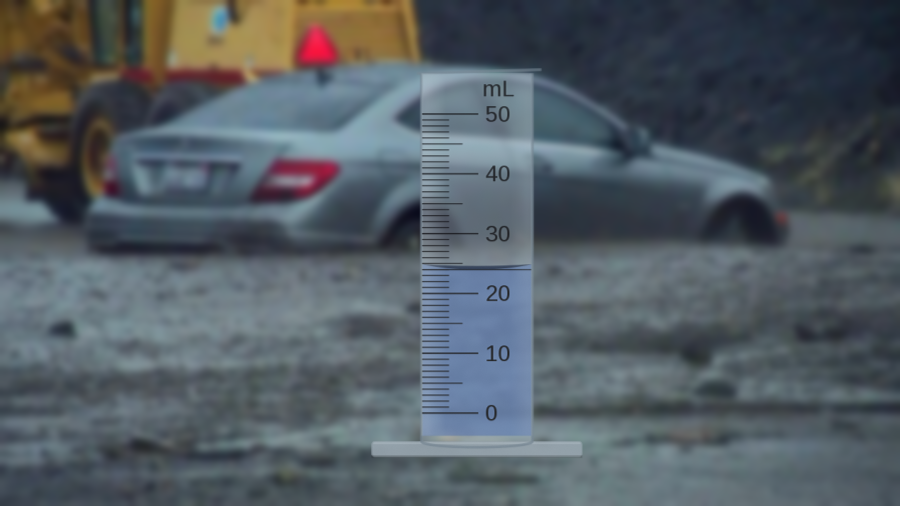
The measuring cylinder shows mL 24
